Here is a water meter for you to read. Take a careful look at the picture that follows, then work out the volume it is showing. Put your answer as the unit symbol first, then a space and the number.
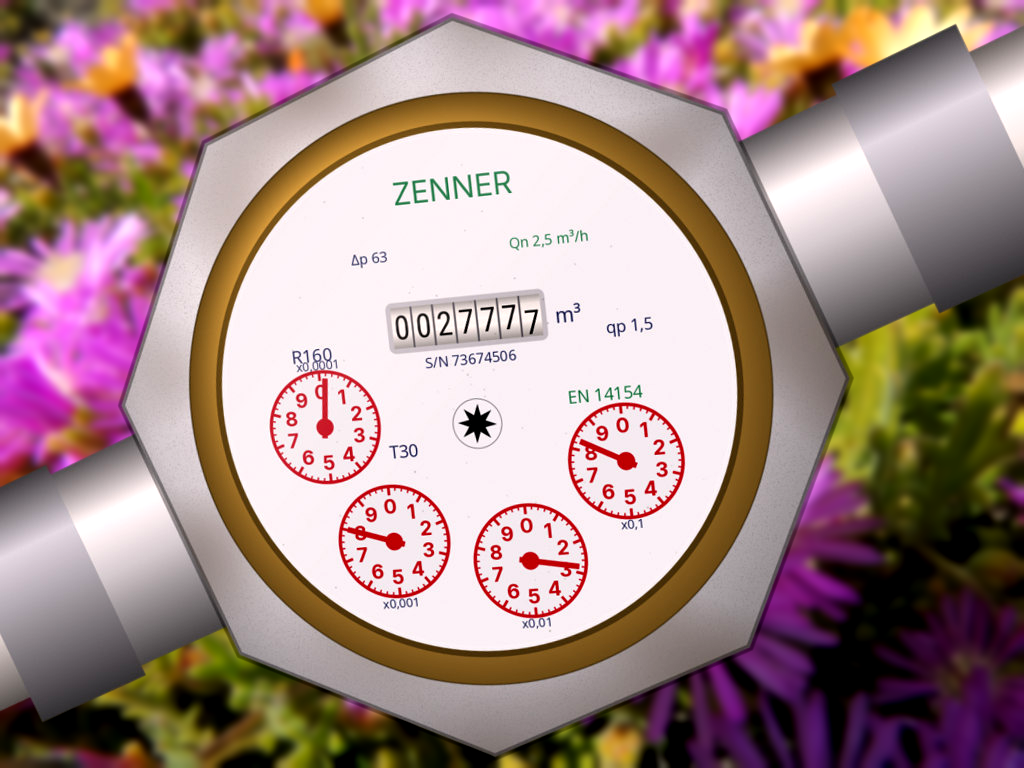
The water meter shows m³ 27776.8280
